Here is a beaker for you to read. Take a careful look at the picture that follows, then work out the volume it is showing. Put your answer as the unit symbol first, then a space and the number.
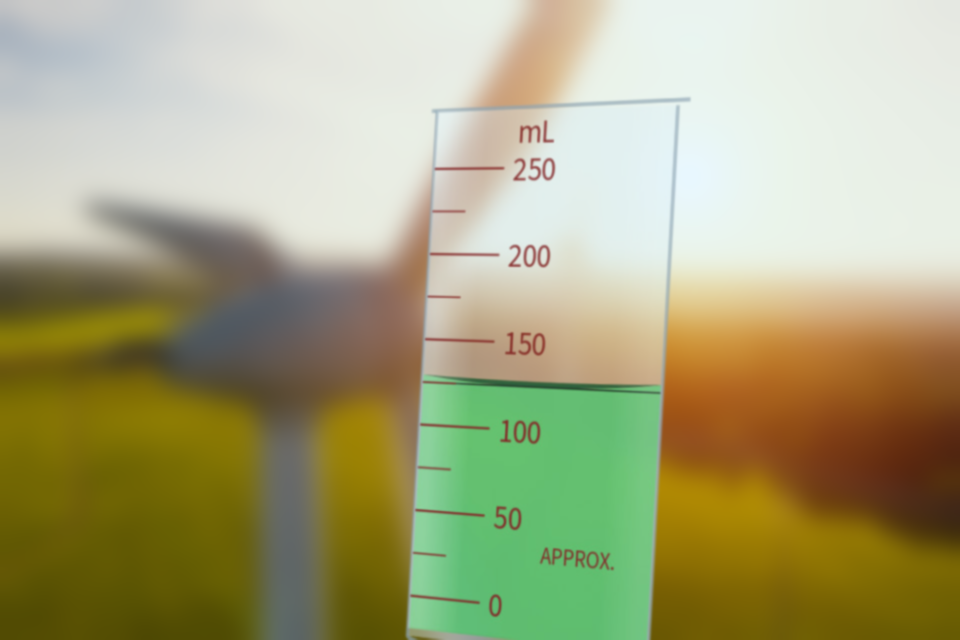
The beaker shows mL 125
